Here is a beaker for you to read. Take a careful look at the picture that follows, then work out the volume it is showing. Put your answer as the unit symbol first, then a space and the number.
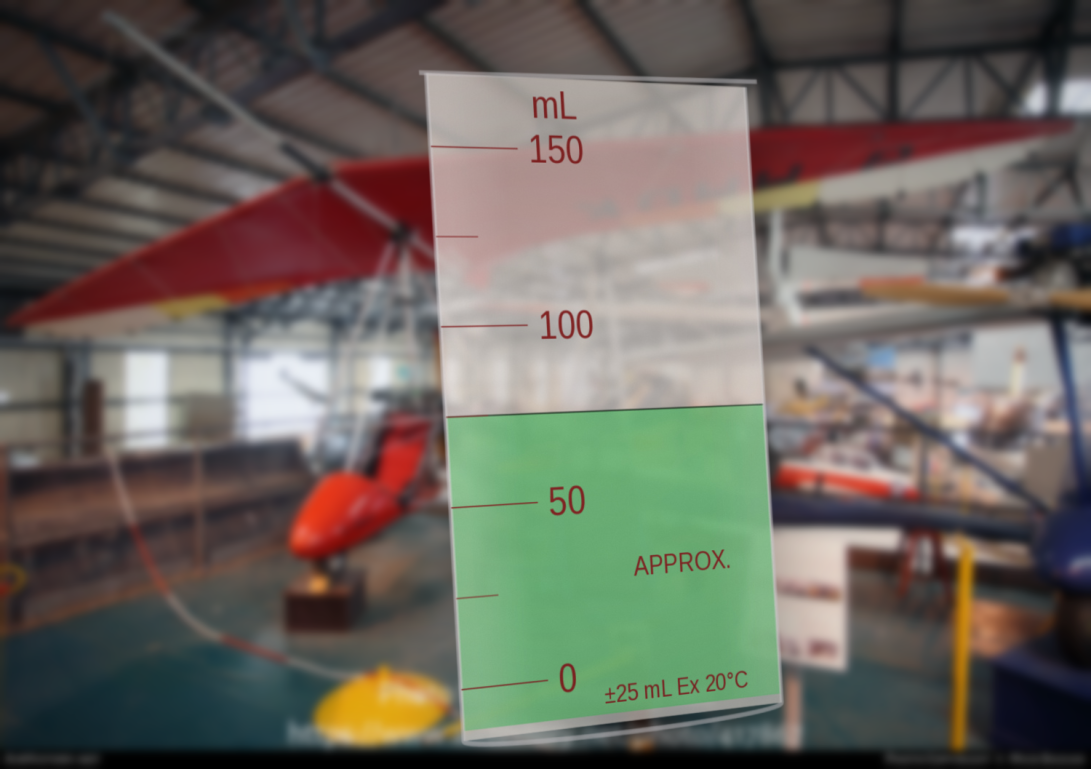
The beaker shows mL 75
